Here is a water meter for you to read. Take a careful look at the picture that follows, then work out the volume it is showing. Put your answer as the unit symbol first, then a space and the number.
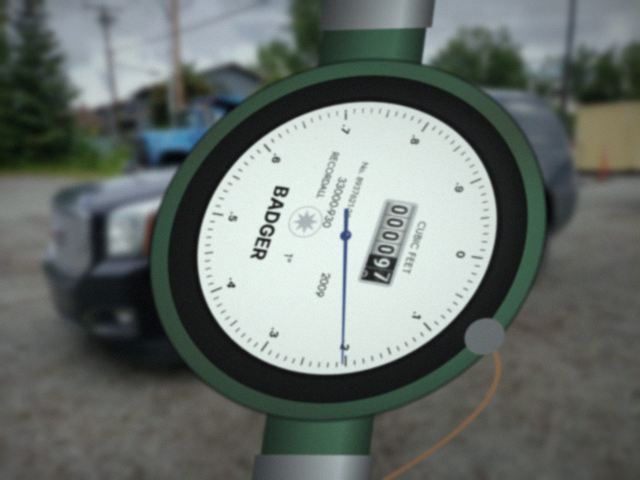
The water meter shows ft³ 97.20
